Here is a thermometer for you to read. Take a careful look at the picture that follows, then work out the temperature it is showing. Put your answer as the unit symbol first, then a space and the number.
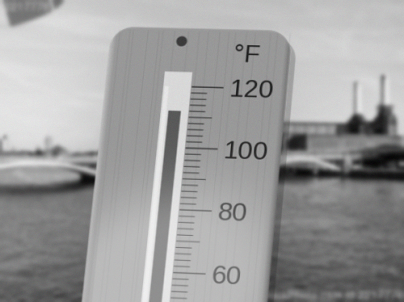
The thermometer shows °F 112
